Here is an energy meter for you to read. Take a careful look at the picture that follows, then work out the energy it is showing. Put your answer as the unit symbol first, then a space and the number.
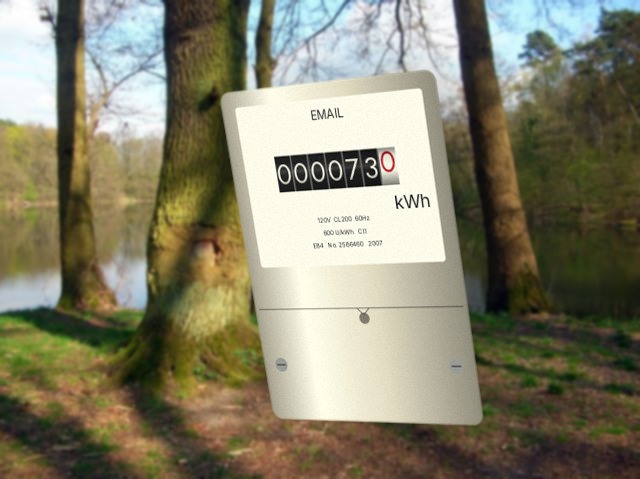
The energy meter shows kWh 73.0
